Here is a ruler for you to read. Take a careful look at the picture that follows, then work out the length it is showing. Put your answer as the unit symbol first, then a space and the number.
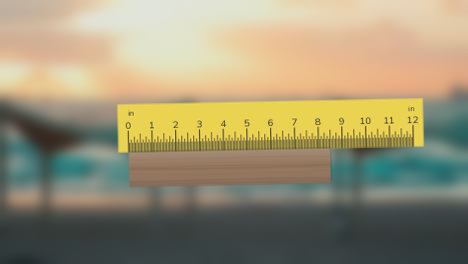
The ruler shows in 8.5
